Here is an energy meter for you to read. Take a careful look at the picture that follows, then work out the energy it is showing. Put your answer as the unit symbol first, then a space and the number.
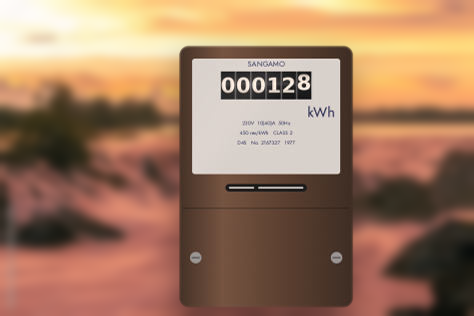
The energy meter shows kWh 128
